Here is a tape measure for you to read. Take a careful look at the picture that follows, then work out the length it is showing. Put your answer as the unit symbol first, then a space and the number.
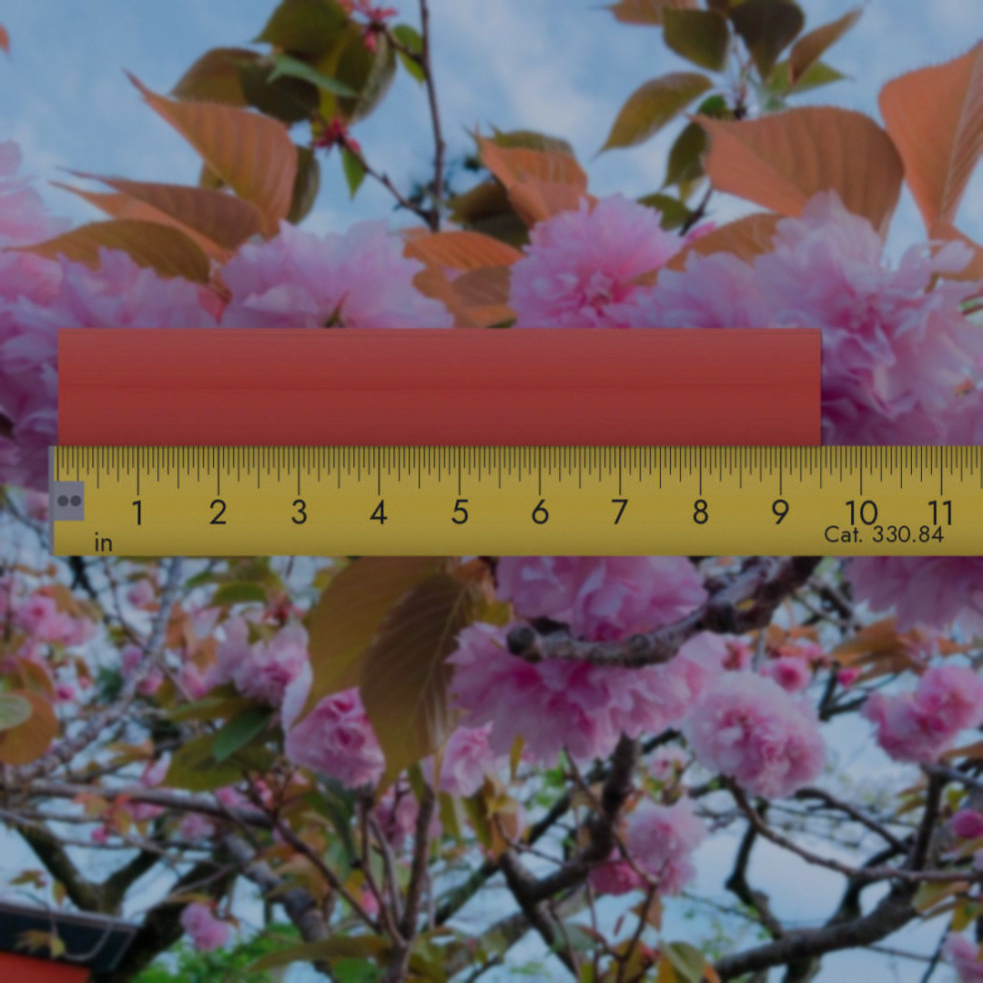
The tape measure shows in 9.5
